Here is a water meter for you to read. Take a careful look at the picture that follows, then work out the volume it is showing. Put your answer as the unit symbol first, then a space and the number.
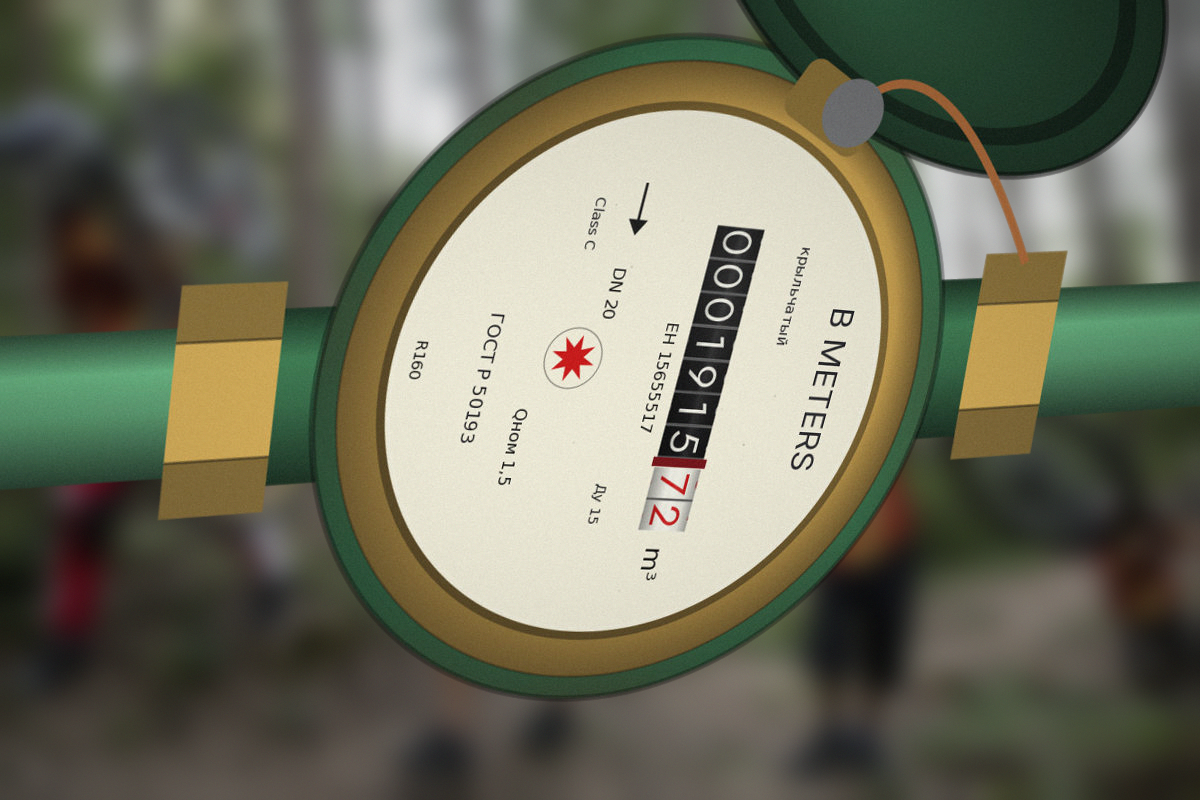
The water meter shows m³ 1915.72
